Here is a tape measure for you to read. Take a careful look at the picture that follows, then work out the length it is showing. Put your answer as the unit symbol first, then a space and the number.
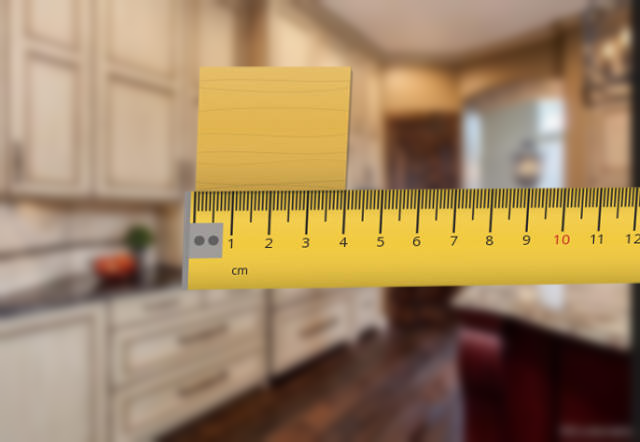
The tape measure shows cm 4
